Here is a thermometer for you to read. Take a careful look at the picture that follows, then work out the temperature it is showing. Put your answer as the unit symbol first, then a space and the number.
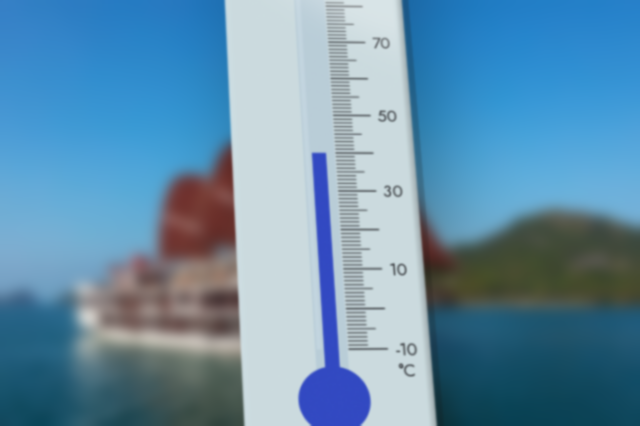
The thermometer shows °C 40
